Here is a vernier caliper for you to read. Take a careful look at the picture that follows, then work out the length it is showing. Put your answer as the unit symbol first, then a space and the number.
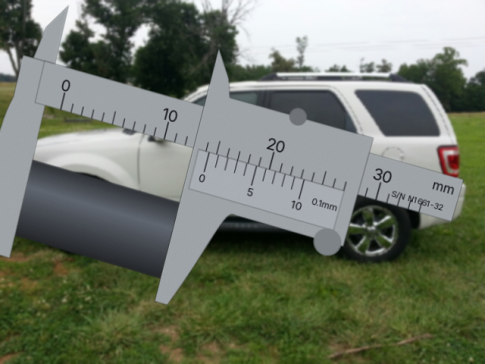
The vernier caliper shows mm 14.3
